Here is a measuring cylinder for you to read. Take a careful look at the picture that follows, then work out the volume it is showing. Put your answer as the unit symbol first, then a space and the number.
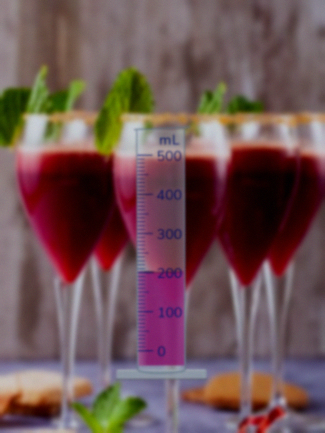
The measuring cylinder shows mL 200
